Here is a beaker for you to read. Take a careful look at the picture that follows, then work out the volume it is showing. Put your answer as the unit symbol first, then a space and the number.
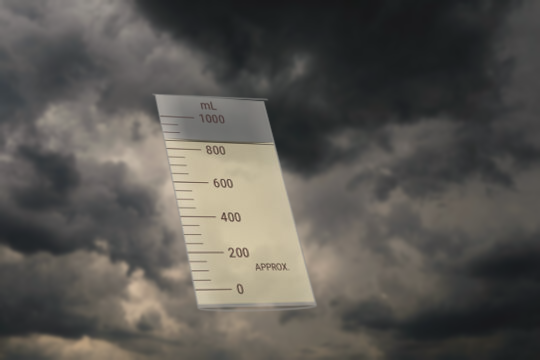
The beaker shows mL 850
